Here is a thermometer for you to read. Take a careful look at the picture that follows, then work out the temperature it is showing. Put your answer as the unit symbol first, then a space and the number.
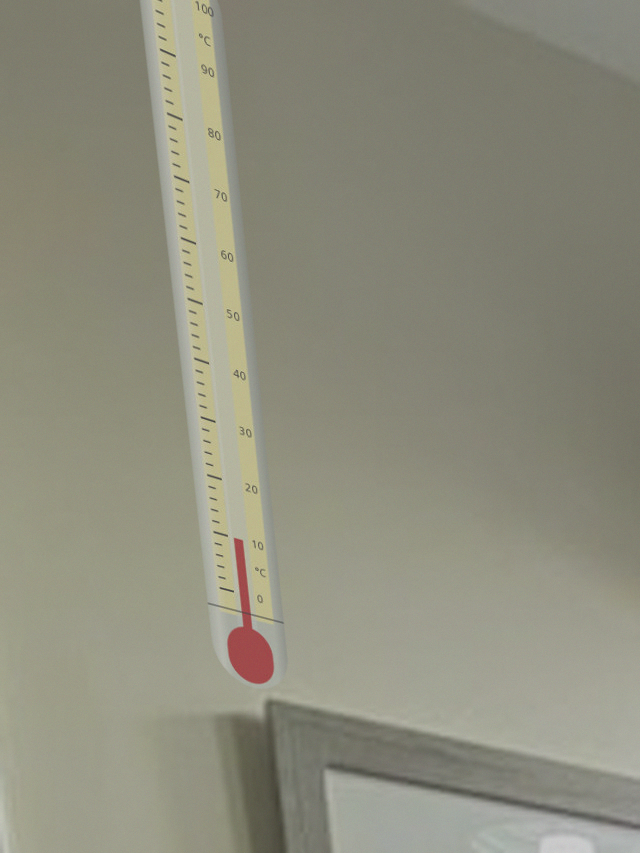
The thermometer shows °C 10
